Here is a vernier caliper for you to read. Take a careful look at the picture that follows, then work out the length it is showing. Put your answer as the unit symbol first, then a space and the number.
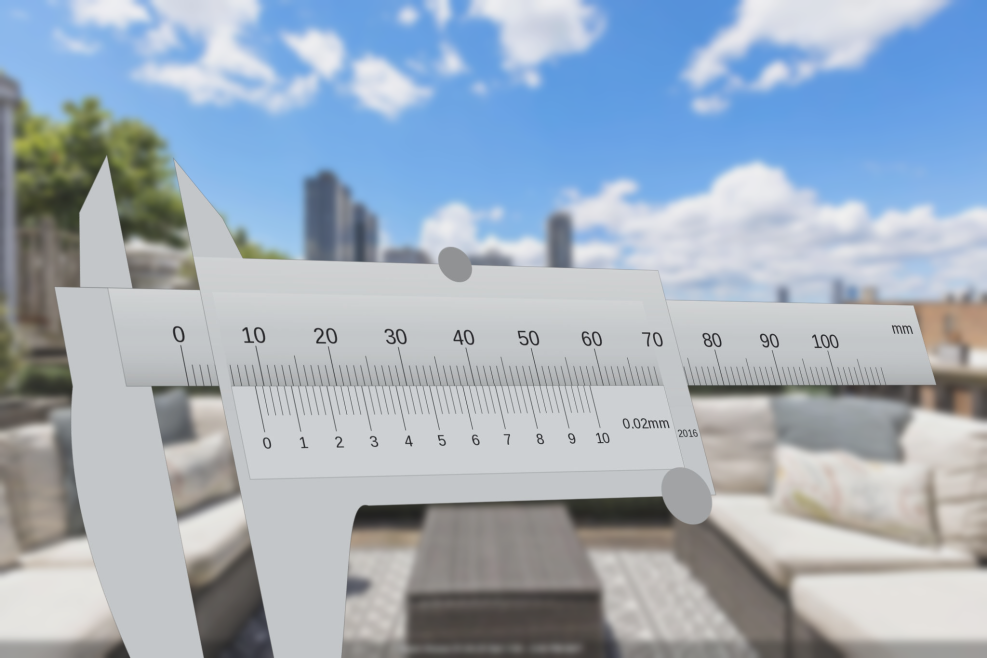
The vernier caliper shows mm 8.8
